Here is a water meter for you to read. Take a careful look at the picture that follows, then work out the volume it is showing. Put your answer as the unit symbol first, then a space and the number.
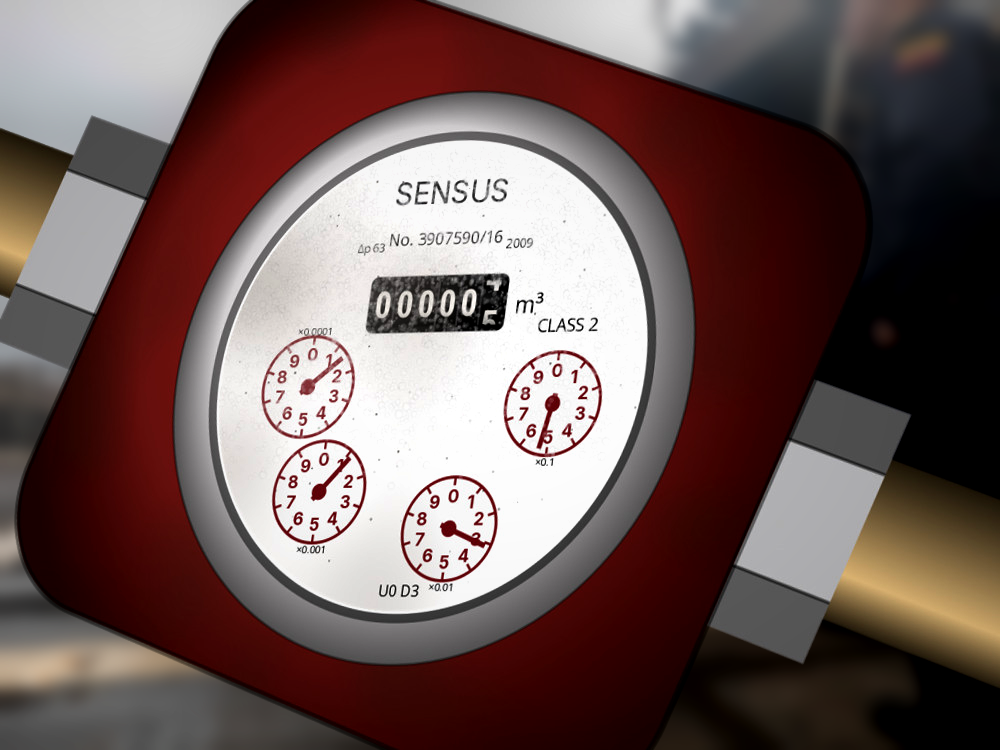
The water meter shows m³ 4.5311
